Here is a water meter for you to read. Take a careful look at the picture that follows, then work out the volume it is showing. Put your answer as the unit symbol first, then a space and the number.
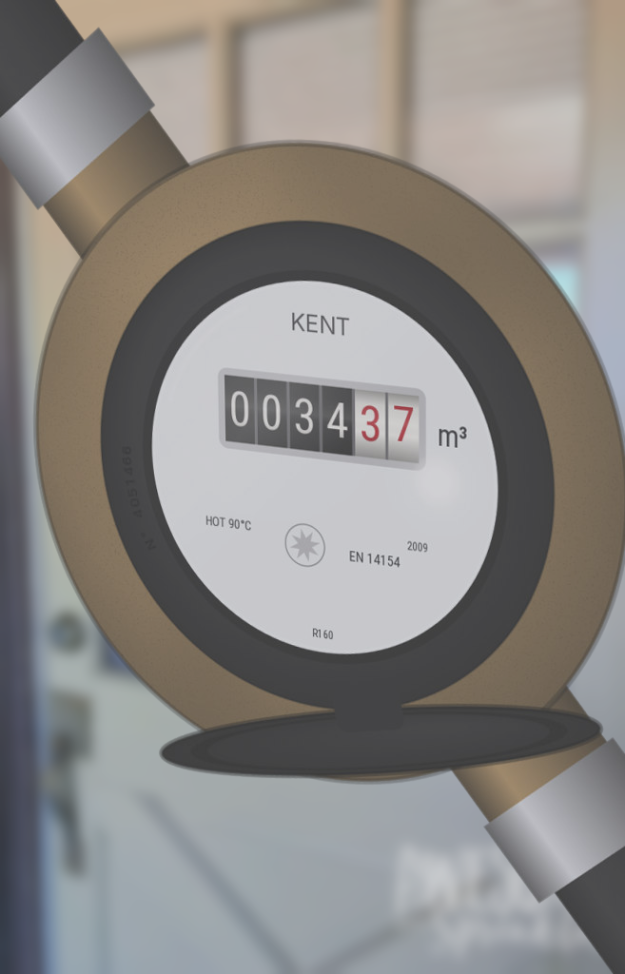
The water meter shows m³ 34.37
